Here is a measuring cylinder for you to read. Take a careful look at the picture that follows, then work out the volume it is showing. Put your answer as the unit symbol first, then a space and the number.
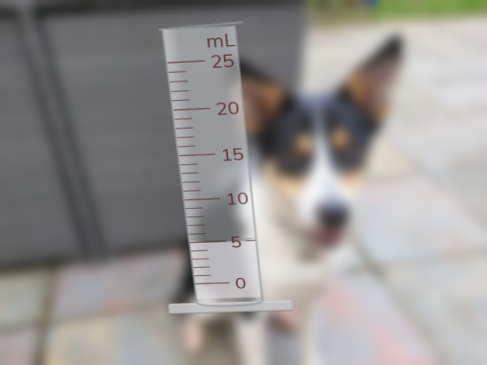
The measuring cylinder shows mL 5
